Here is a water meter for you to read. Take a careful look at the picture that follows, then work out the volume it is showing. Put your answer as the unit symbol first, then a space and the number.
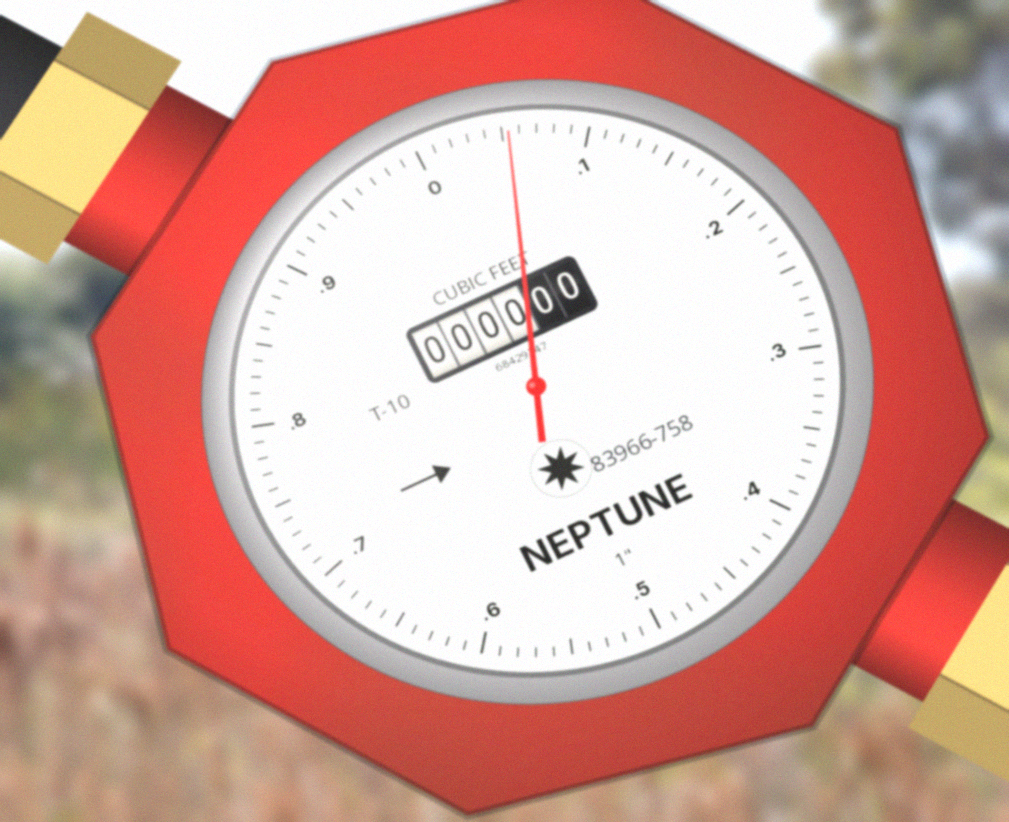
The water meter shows ft³ 0.05
